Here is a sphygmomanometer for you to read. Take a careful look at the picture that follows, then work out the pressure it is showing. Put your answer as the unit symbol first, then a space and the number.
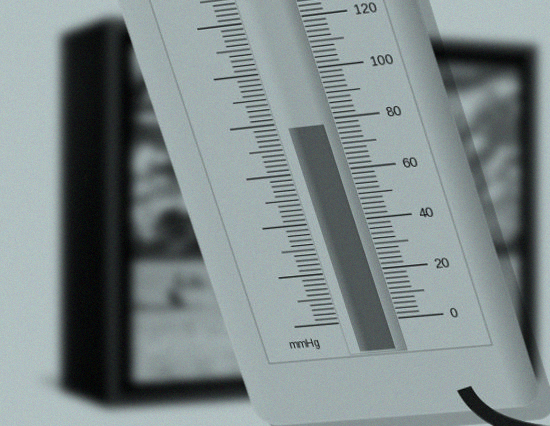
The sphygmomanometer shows mmHg 78
